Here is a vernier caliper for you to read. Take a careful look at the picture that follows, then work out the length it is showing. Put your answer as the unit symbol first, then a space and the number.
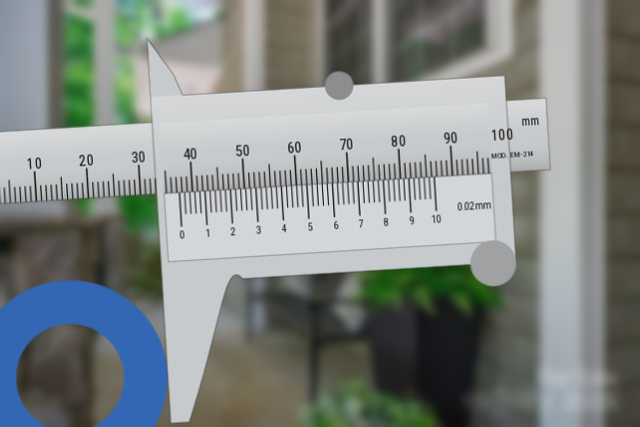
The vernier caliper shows mm 37.5
